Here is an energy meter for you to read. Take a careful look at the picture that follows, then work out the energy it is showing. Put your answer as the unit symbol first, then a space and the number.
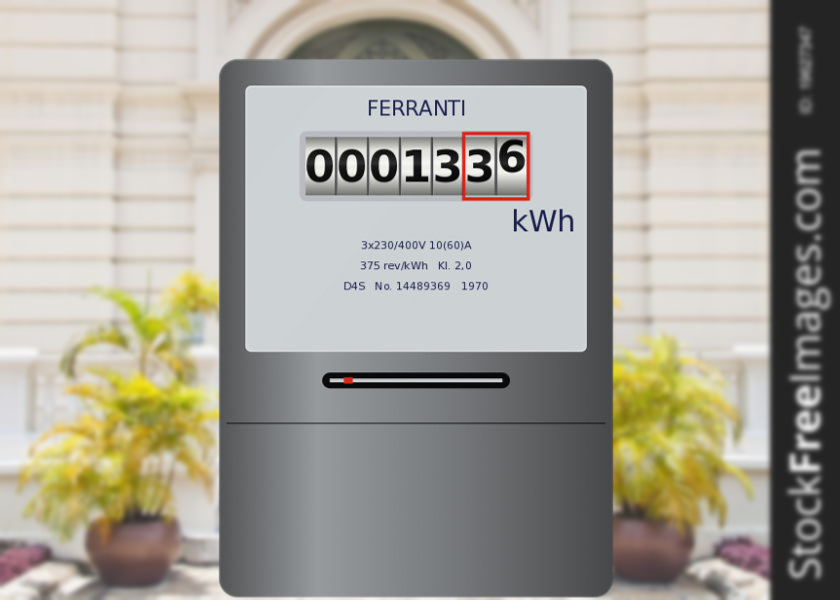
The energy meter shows kWh 13.36
